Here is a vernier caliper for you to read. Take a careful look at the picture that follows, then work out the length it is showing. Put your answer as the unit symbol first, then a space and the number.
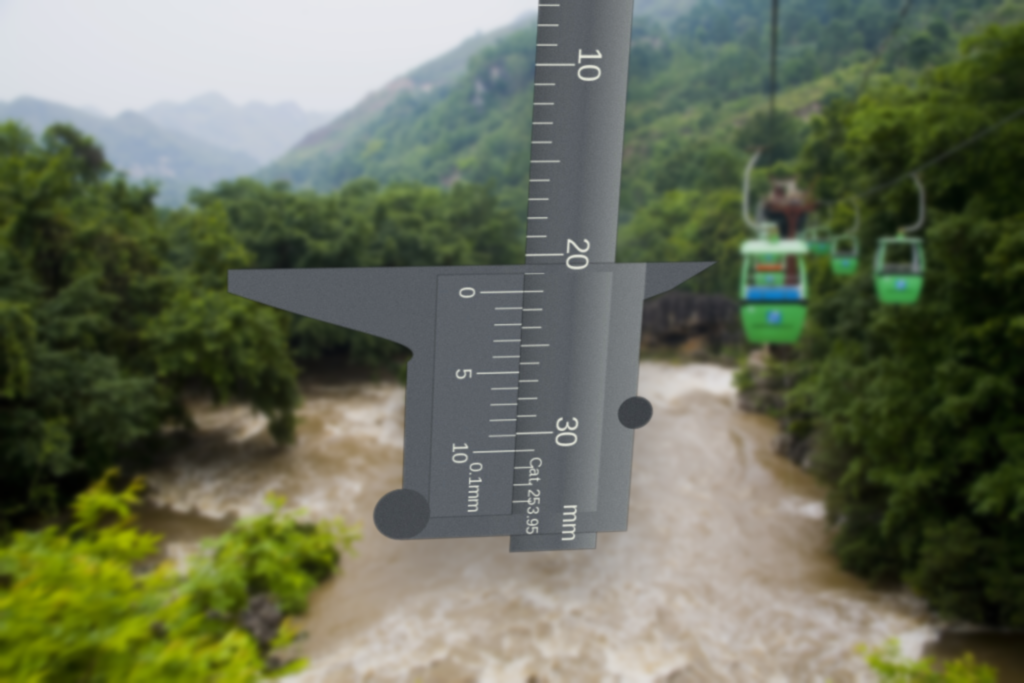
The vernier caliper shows mm 22.0
